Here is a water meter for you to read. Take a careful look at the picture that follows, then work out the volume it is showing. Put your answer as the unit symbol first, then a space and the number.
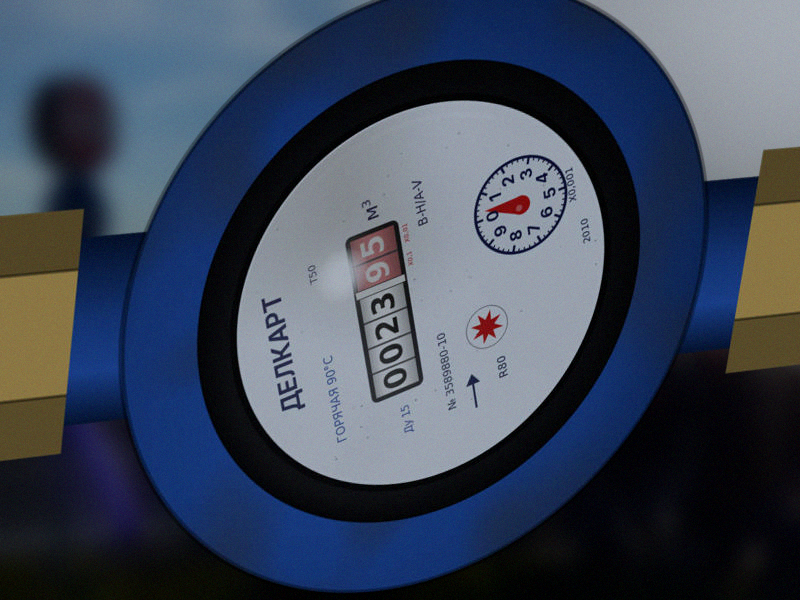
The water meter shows m³ 23.950
